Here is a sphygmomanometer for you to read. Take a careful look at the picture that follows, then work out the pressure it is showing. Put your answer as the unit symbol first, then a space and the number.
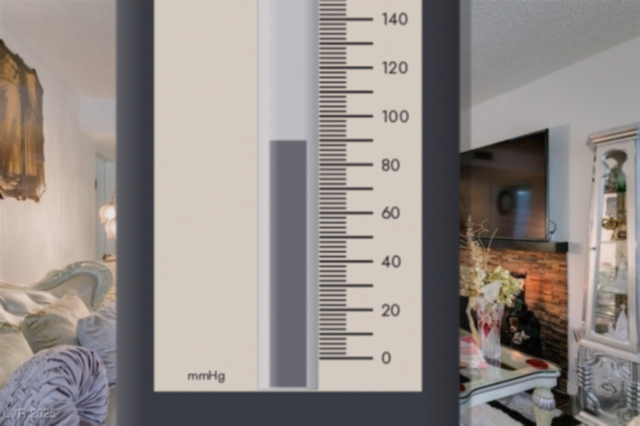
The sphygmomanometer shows mmHg 90
